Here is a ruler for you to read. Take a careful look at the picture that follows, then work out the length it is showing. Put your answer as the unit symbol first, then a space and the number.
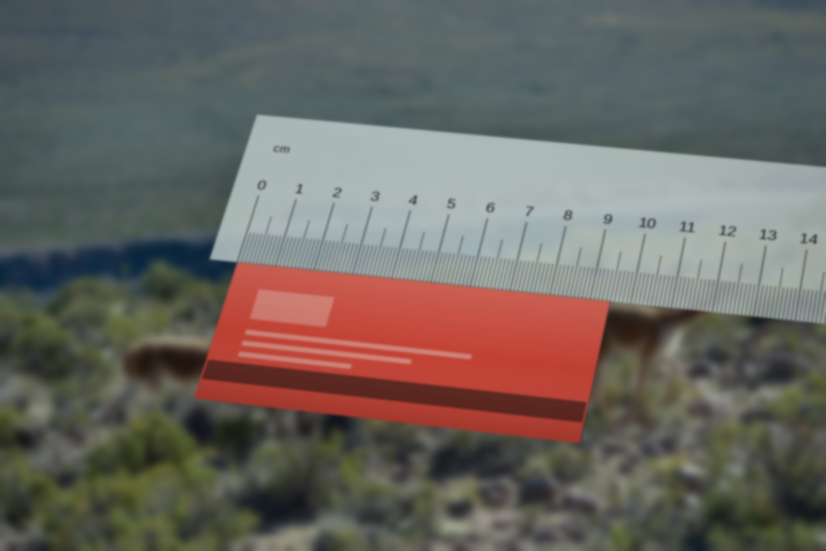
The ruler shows cm 9.5
